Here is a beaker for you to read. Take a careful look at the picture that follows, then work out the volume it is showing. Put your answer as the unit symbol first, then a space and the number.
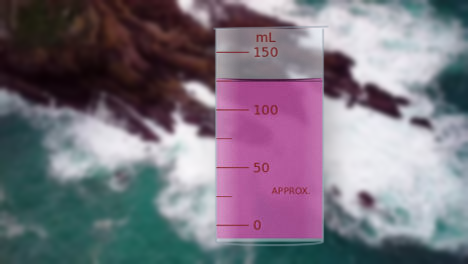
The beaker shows mL 125
